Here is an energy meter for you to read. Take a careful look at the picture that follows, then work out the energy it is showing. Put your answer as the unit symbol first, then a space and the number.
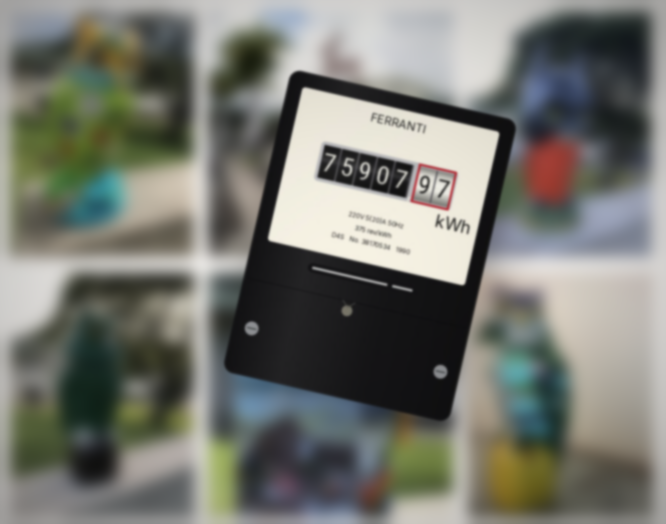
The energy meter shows kWh 75907.97
